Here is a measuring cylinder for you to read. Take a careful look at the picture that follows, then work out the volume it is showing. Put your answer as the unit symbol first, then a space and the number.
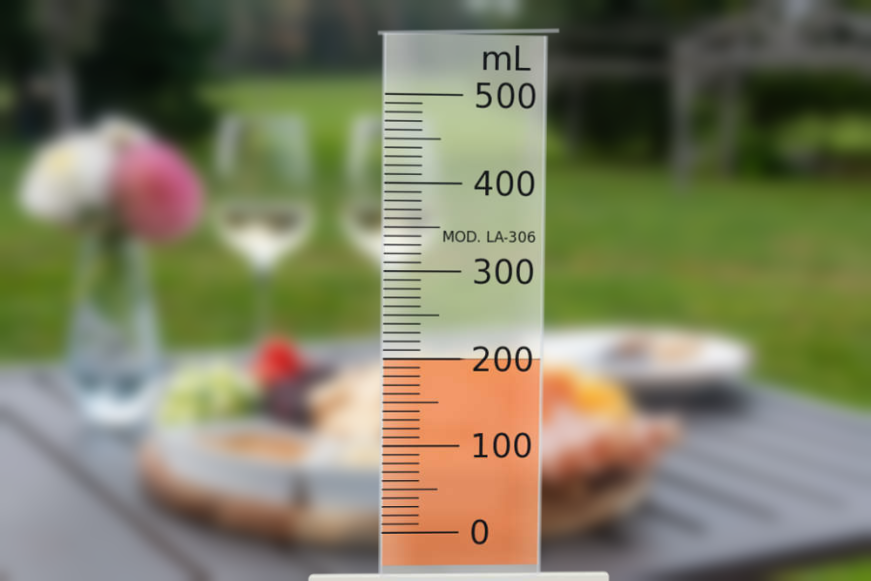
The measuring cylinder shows mL 200
